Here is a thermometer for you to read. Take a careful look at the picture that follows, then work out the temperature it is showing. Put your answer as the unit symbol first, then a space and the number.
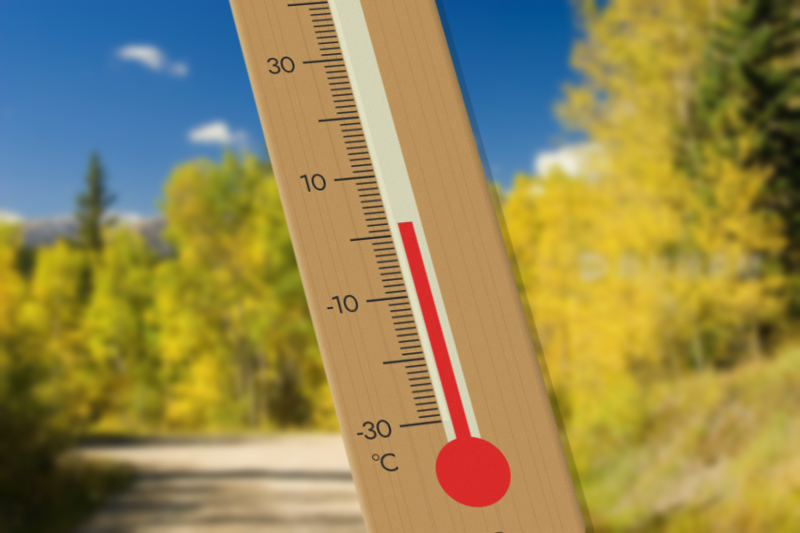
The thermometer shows °C 2
